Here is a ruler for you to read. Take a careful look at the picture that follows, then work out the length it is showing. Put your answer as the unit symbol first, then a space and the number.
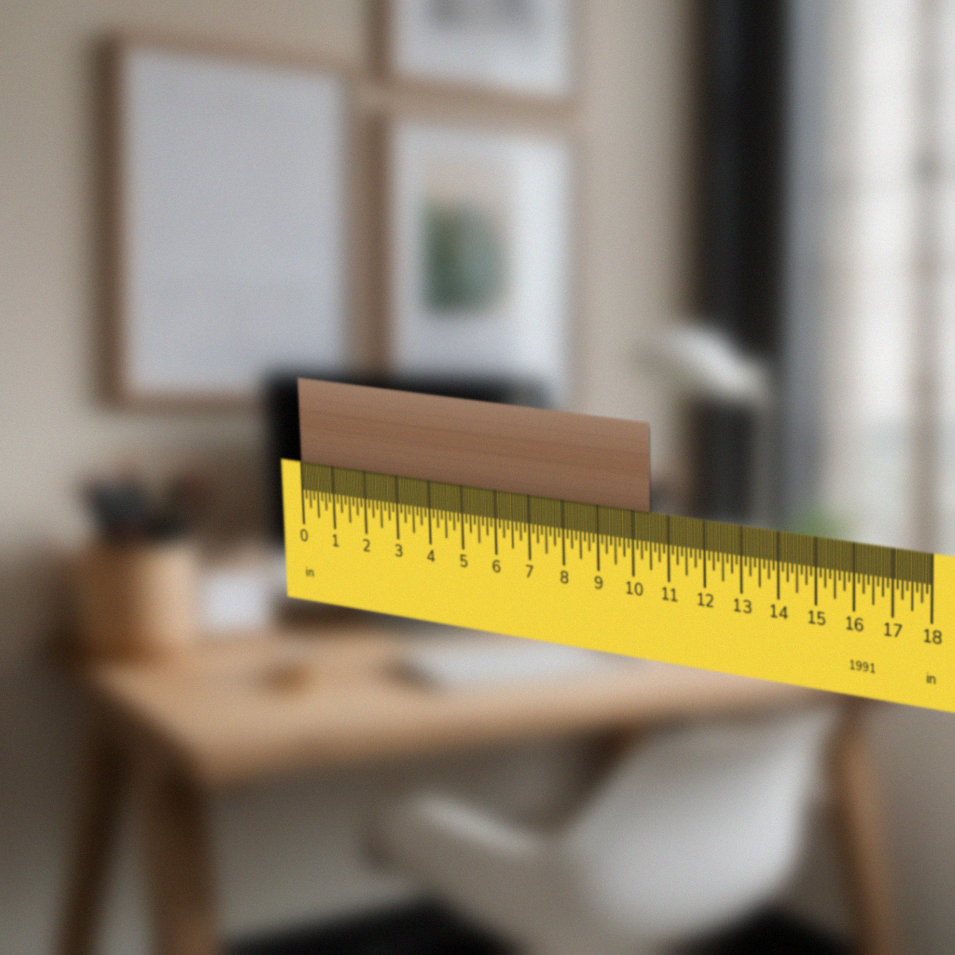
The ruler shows in 10.5
